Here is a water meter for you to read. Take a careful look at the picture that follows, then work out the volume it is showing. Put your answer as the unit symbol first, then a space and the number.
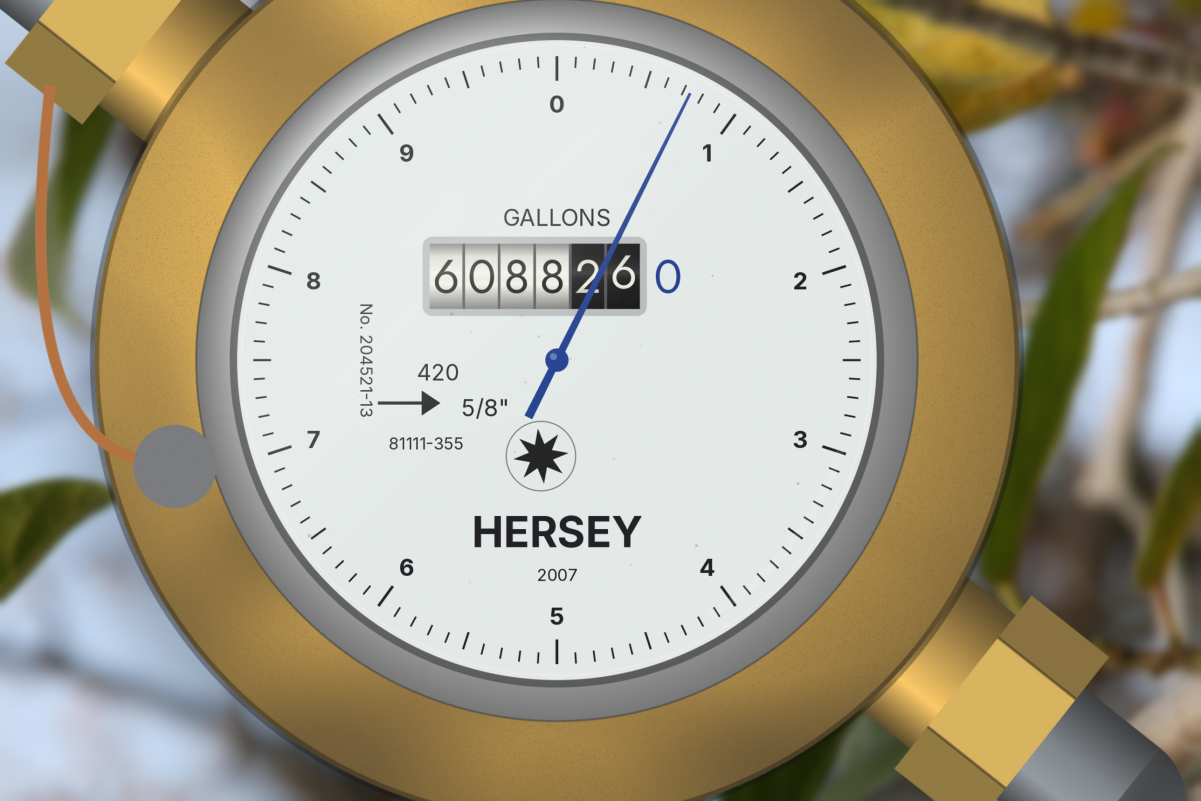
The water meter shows gal 6088260.7
